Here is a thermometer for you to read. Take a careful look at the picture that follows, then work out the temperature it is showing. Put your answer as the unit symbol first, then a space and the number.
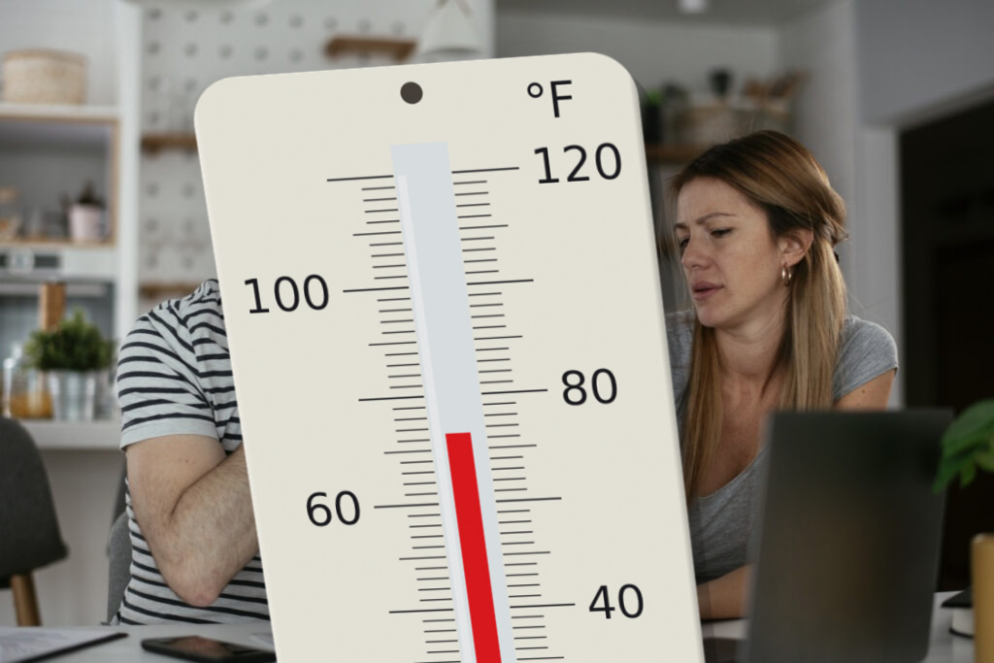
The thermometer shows °F 73
